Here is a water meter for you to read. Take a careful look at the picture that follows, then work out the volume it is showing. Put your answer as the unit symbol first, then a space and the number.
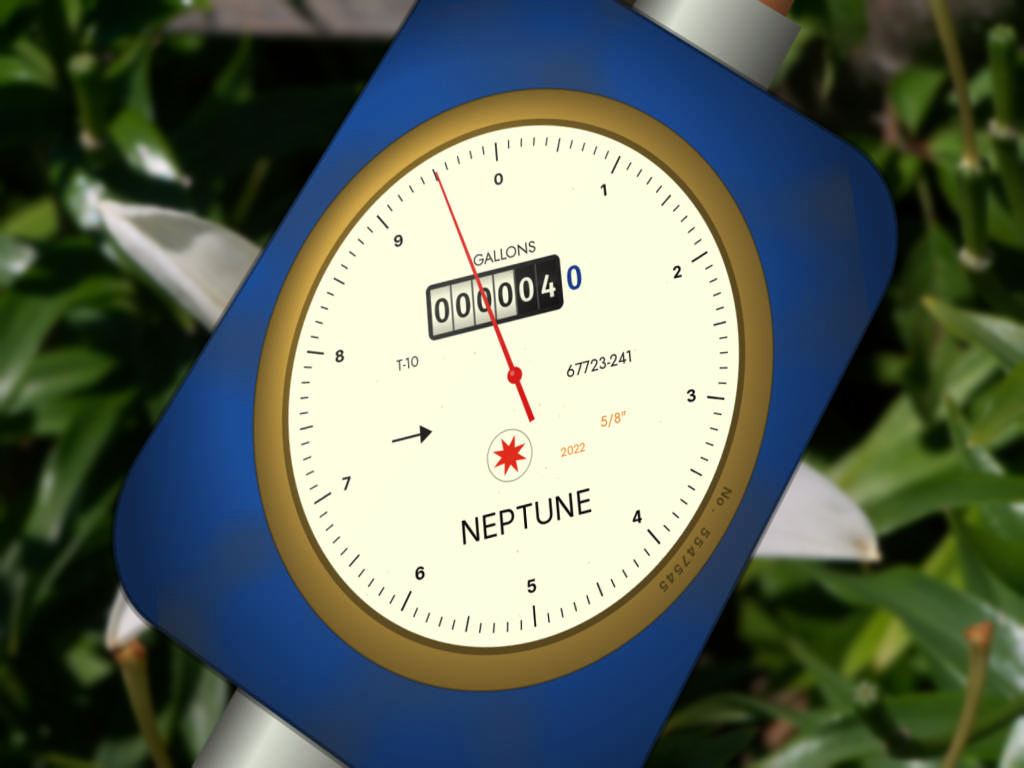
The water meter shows gal 39.5
